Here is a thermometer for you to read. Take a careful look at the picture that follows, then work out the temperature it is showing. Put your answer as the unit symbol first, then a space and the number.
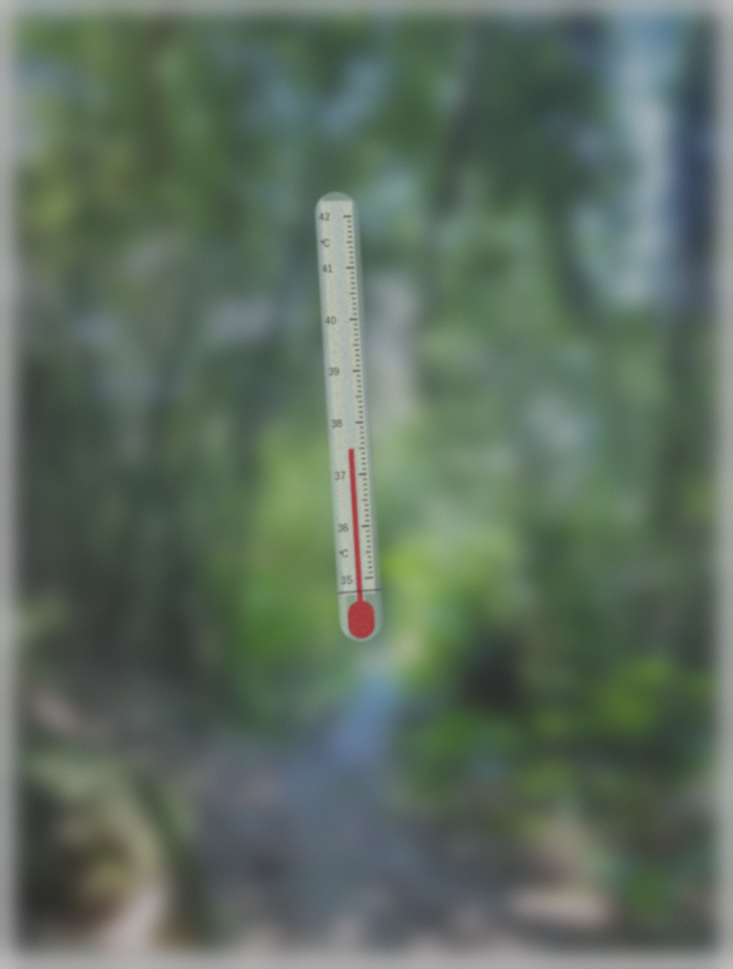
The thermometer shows °C 37.5
